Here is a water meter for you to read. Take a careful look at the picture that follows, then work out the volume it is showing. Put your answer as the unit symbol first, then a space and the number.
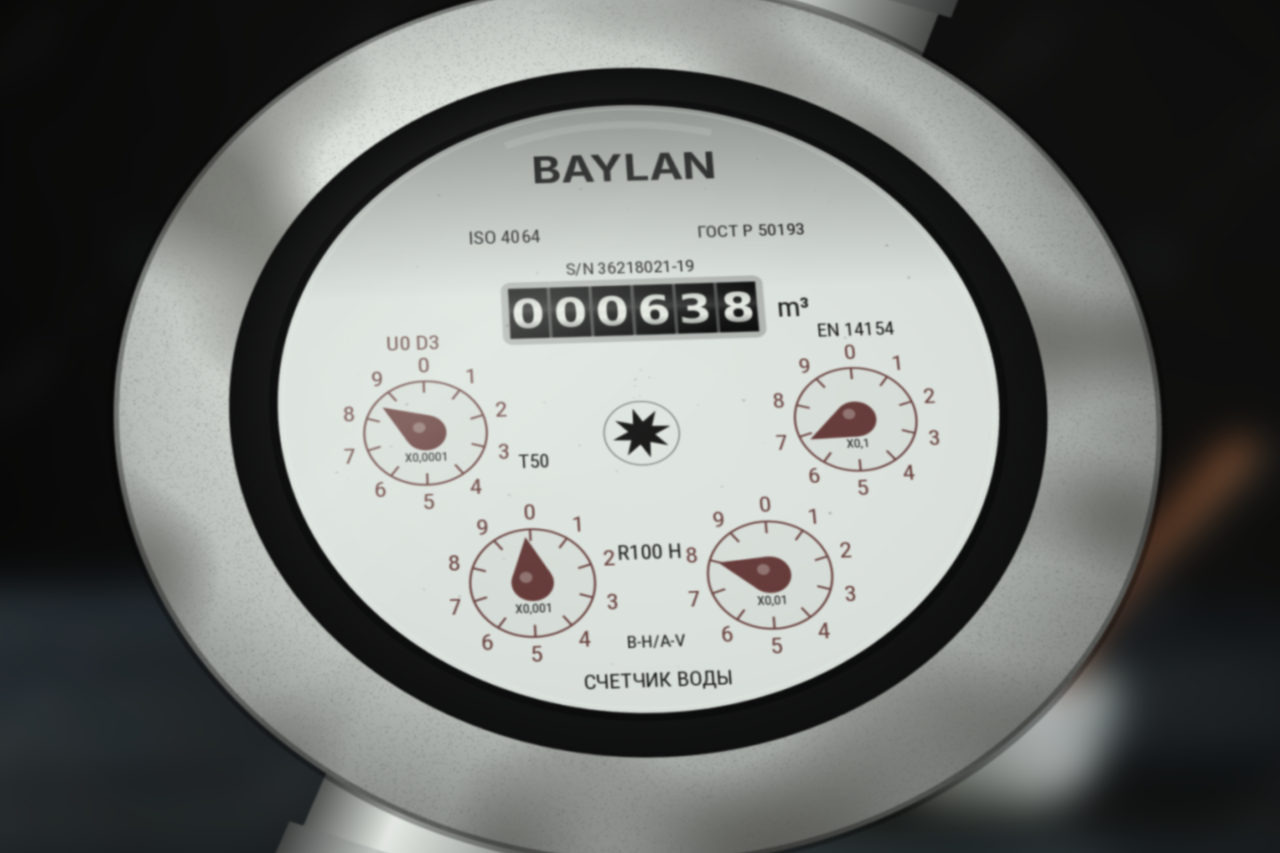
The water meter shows m³ 638.6798
